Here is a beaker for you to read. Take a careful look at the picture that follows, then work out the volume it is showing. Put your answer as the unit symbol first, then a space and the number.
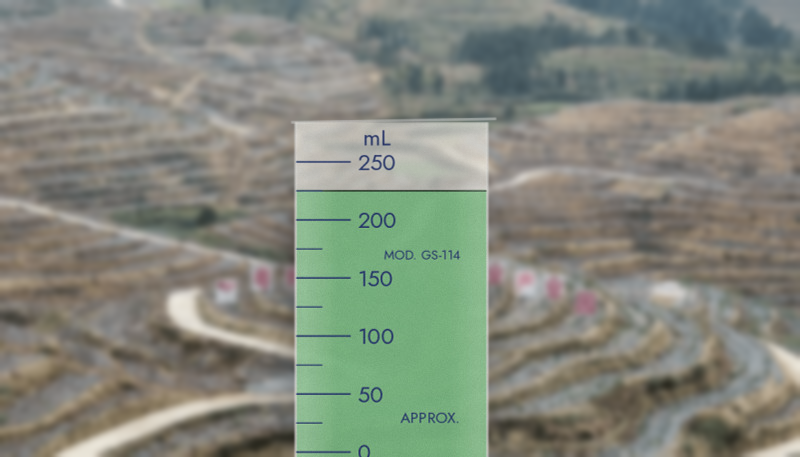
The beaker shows mL 225
